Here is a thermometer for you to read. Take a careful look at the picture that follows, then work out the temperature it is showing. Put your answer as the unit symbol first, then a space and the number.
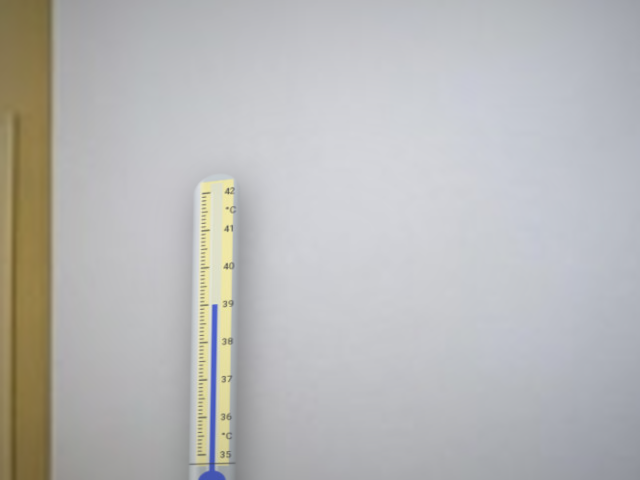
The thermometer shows °C 39
